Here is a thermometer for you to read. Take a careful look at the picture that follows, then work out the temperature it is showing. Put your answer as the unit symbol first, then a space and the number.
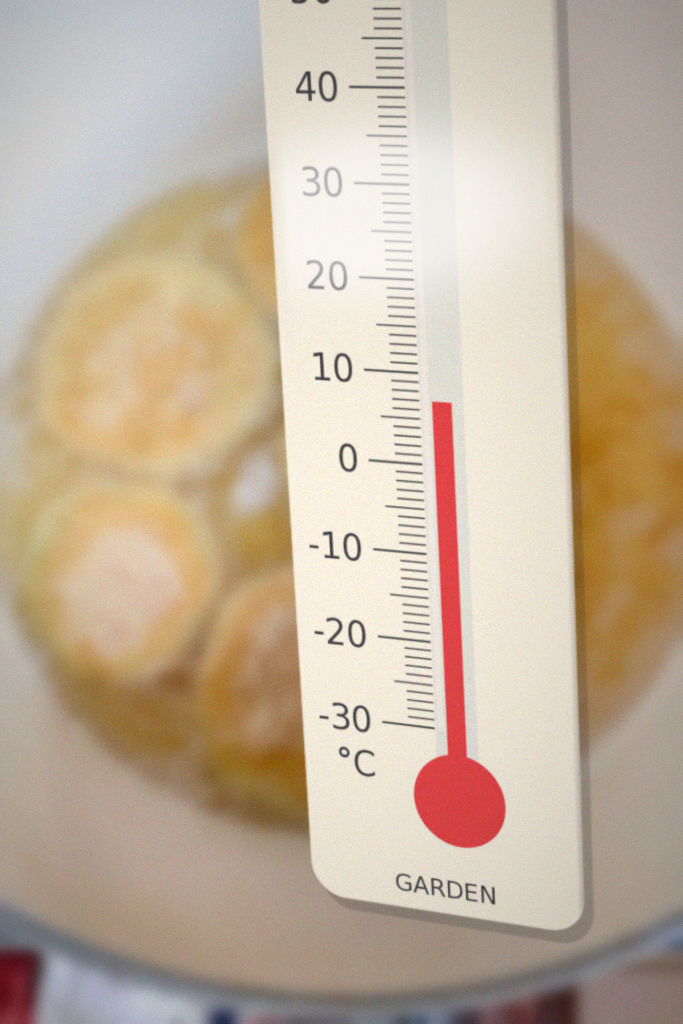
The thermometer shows °C 7
